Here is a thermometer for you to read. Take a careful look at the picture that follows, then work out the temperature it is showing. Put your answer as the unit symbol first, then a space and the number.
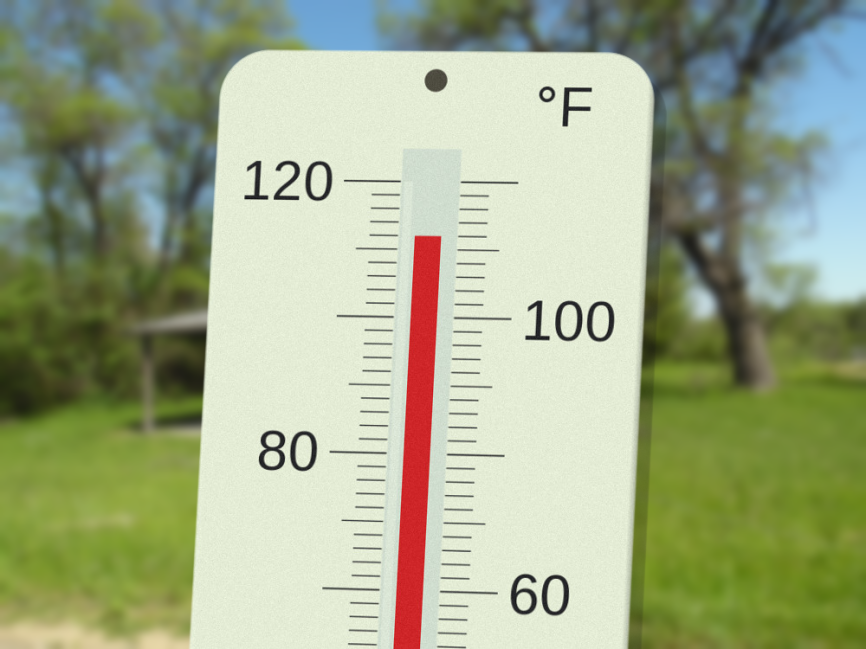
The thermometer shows °F 112
